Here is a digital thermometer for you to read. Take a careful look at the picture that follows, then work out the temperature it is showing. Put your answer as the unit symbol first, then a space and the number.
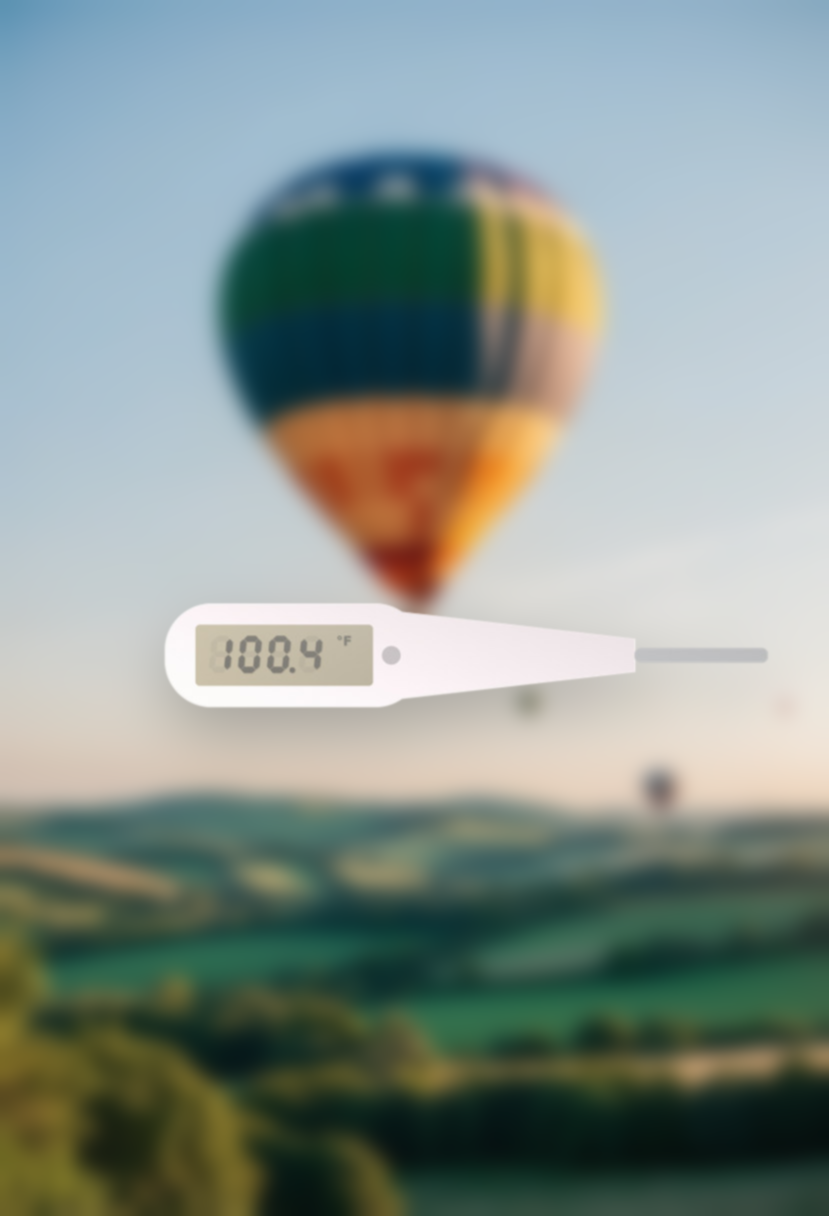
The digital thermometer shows °F 100.4
